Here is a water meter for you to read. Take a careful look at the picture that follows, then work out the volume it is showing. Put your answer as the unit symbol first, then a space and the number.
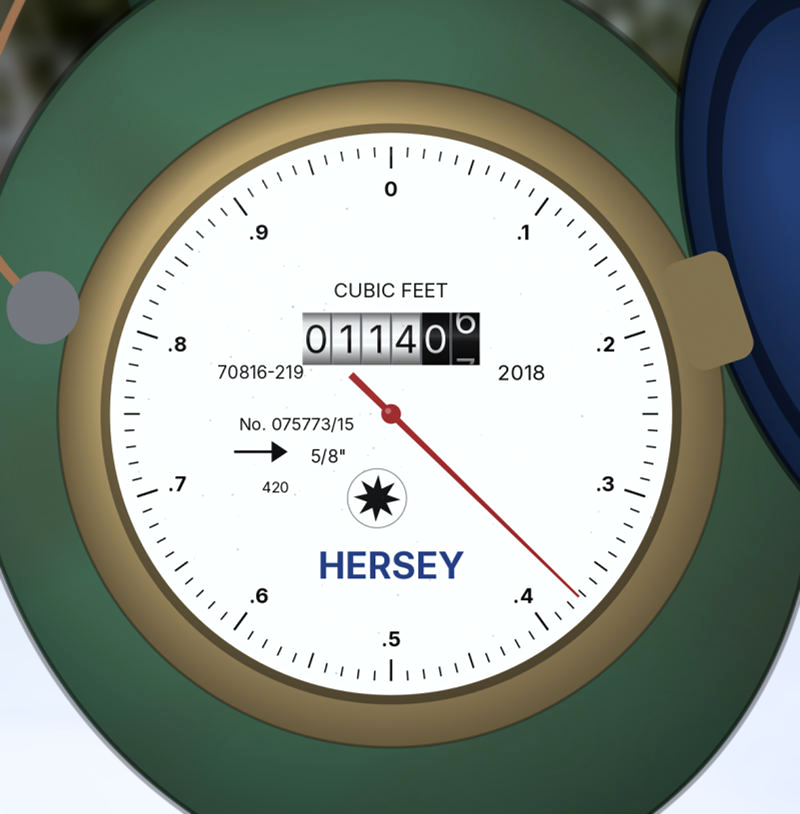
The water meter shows ft³ 11406.37
